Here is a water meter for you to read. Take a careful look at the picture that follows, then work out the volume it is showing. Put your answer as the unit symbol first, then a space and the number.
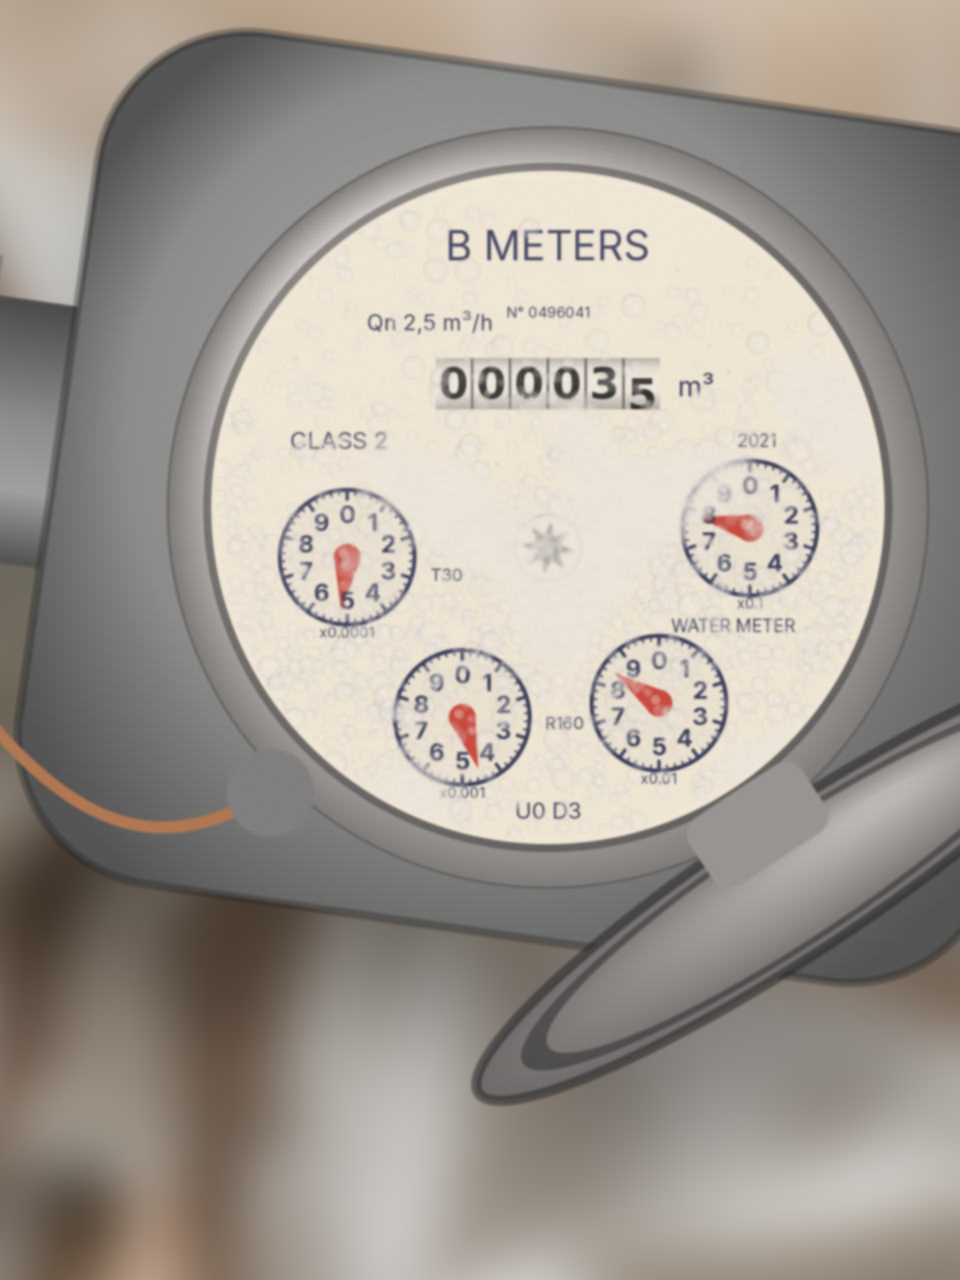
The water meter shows m³ 34.7845
